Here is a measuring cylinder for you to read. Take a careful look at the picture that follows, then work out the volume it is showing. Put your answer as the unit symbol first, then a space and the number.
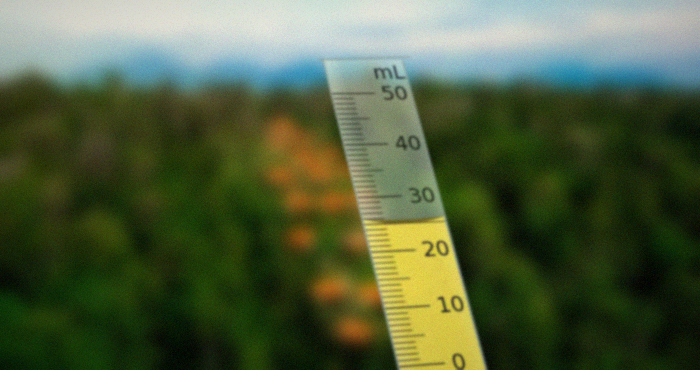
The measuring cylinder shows mL 25
